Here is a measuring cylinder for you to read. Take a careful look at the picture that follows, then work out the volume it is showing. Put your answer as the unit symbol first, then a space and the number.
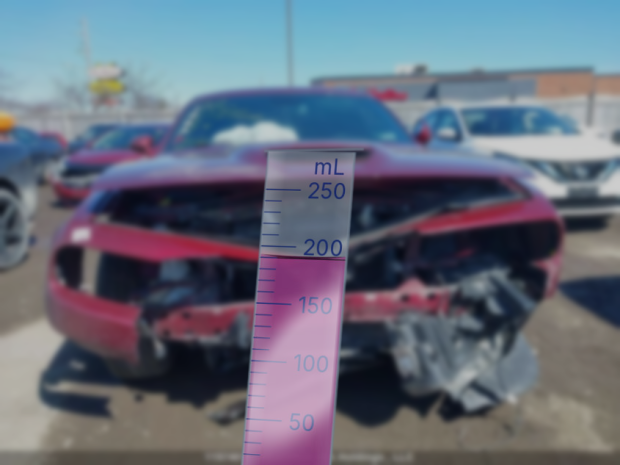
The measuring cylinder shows mL 190
